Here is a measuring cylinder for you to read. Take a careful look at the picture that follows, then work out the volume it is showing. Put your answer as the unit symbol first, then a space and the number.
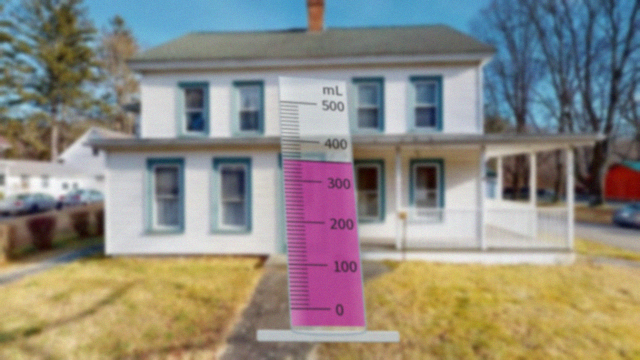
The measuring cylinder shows mL 350
